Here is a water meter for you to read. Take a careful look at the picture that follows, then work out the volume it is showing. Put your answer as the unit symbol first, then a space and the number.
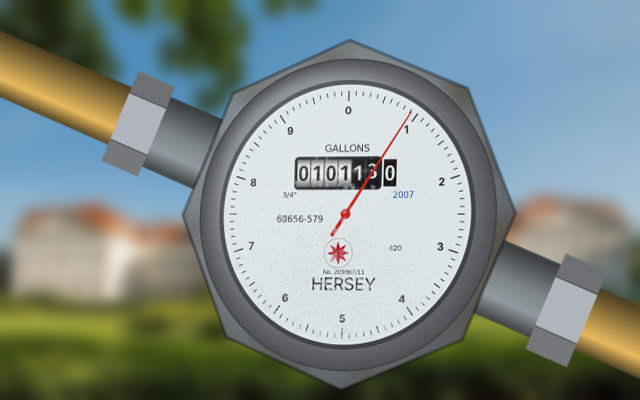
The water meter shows gal 101130.9
